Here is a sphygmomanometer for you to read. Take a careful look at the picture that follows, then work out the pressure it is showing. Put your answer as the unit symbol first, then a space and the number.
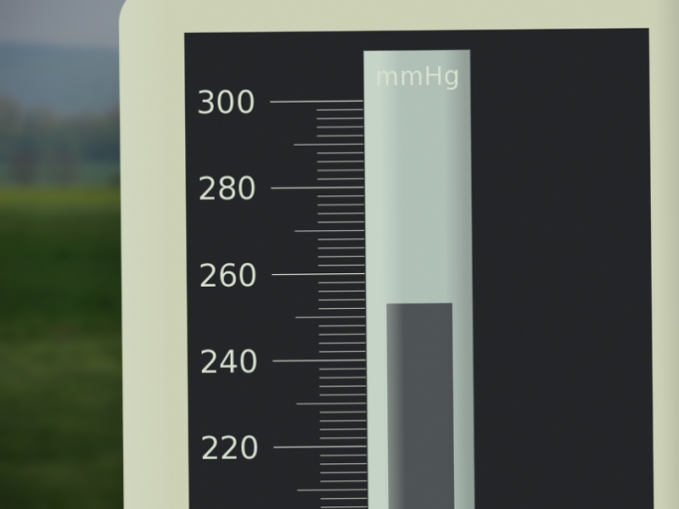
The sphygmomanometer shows mmHg 253
